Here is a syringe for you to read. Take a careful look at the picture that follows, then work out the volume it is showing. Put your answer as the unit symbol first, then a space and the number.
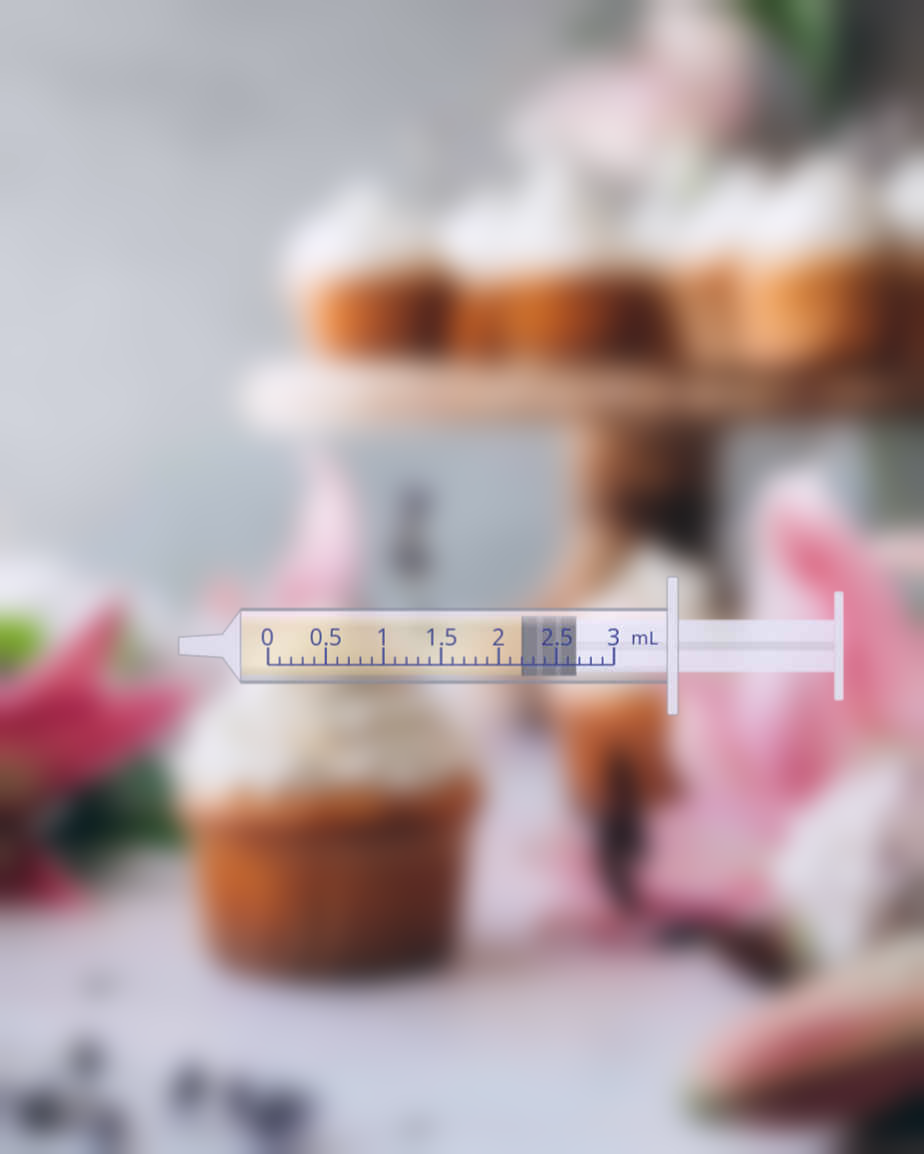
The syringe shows mL 2.2
